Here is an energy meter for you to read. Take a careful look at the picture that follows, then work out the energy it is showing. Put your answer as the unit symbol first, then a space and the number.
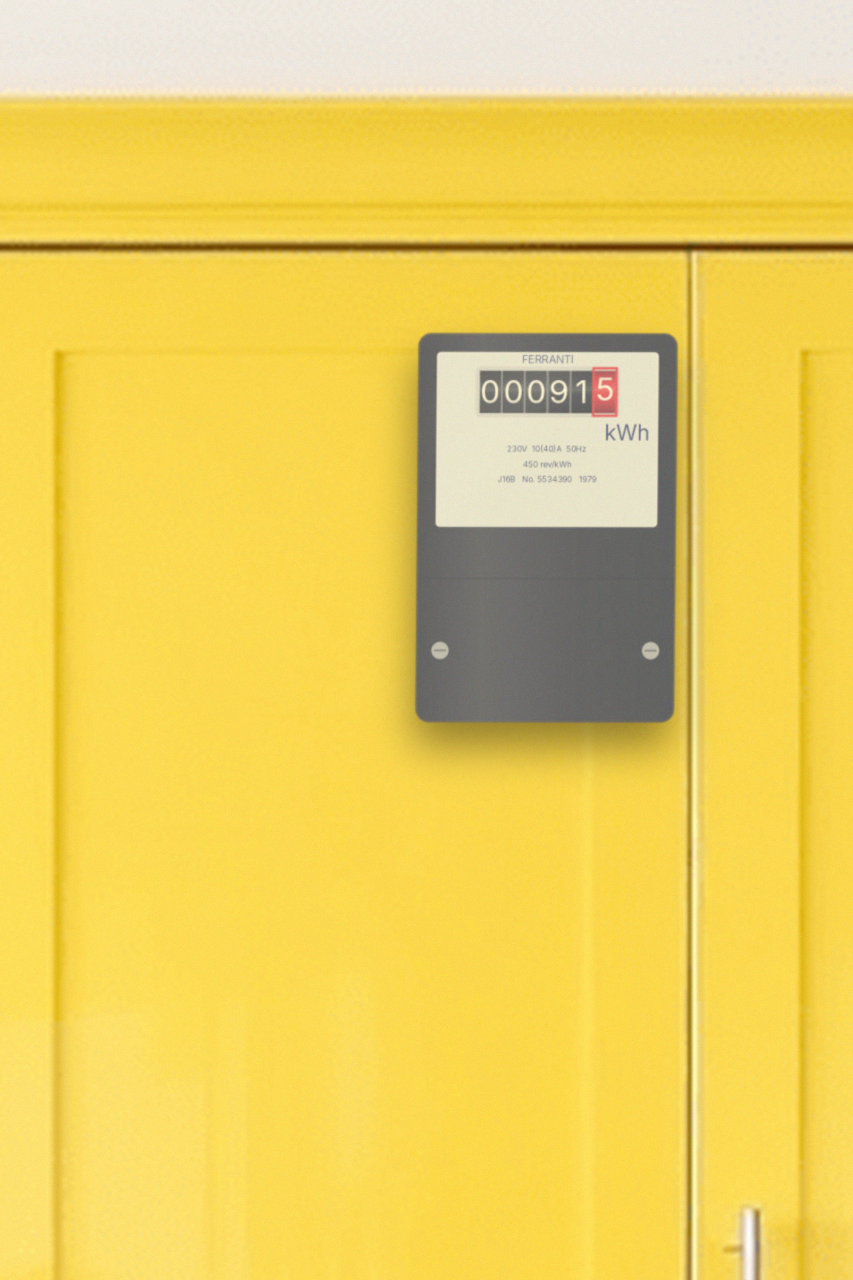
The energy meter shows kWh 91.5
